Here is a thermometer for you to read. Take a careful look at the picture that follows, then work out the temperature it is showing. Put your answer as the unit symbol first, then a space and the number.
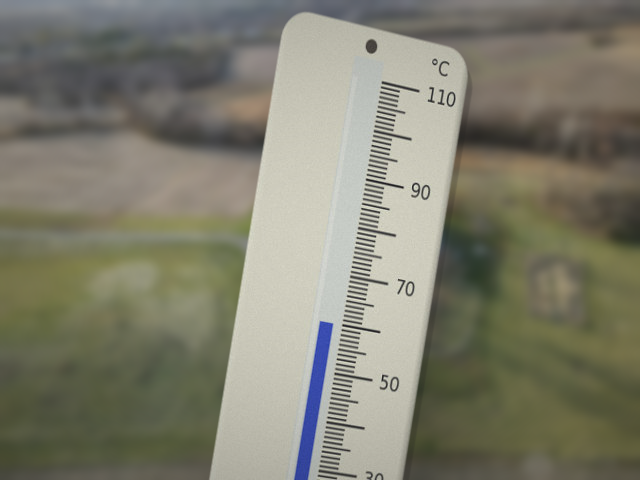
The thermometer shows °C 60
